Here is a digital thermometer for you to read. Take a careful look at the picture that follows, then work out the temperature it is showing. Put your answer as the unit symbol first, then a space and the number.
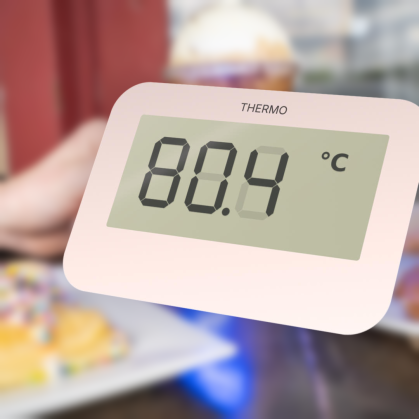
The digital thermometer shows °C 80.4
